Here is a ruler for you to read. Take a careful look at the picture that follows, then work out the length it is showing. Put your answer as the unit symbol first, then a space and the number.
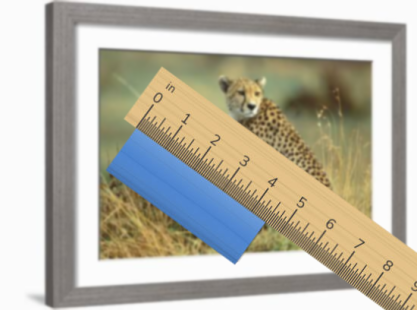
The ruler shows in 4.5
